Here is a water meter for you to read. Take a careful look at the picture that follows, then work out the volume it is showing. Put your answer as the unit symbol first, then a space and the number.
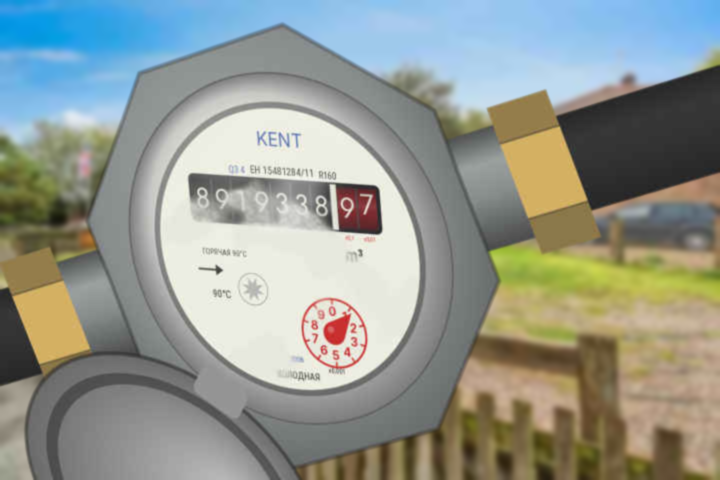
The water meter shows m³ 8919338.971
